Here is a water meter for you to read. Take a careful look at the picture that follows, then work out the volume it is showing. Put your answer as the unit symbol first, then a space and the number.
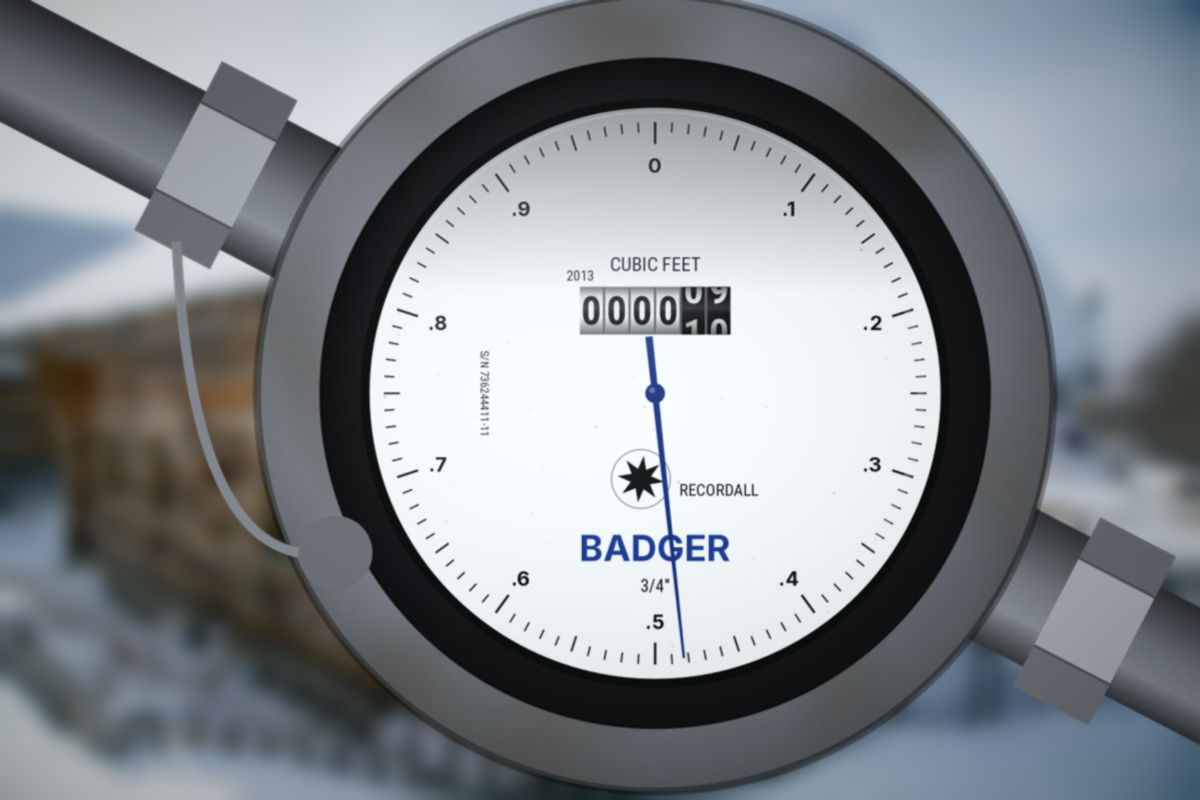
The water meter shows ft³ 9.48
